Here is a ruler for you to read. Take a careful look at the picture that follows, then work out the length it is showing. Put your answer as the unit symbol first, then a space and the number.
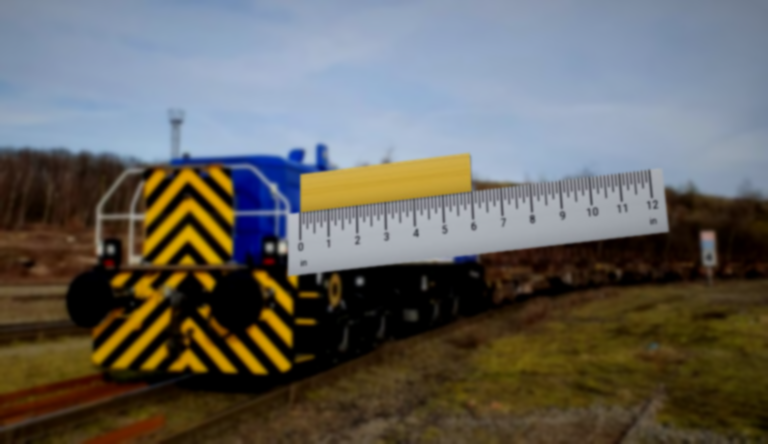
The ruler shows in 6
